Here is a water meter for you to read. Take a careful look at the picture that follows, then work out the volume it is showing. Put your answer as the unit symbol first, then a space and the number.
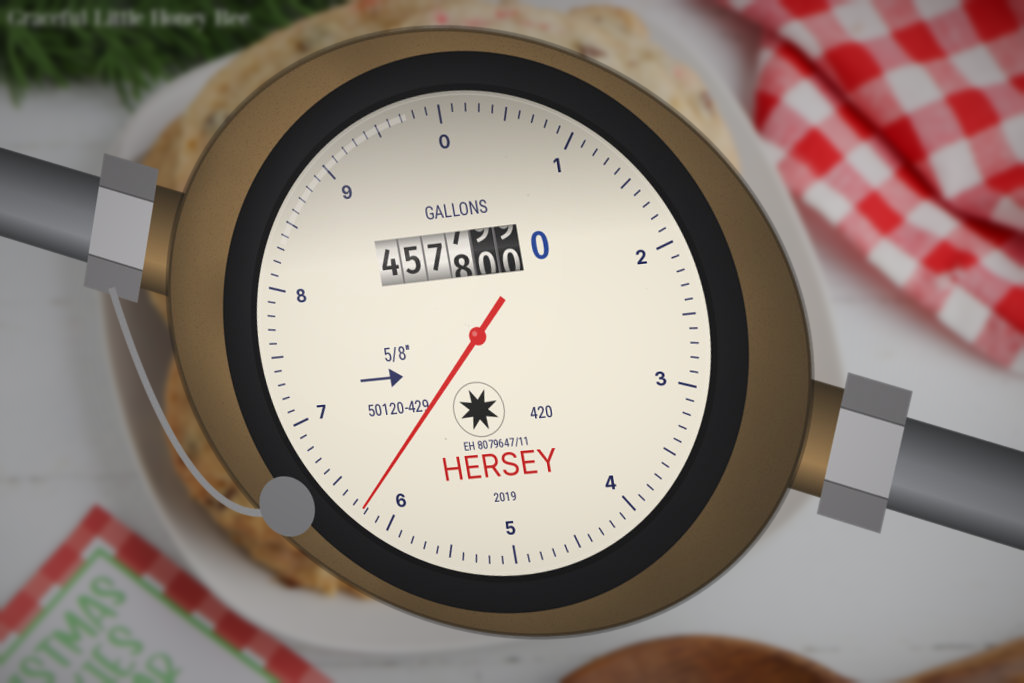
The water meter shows gal 4577996.2
